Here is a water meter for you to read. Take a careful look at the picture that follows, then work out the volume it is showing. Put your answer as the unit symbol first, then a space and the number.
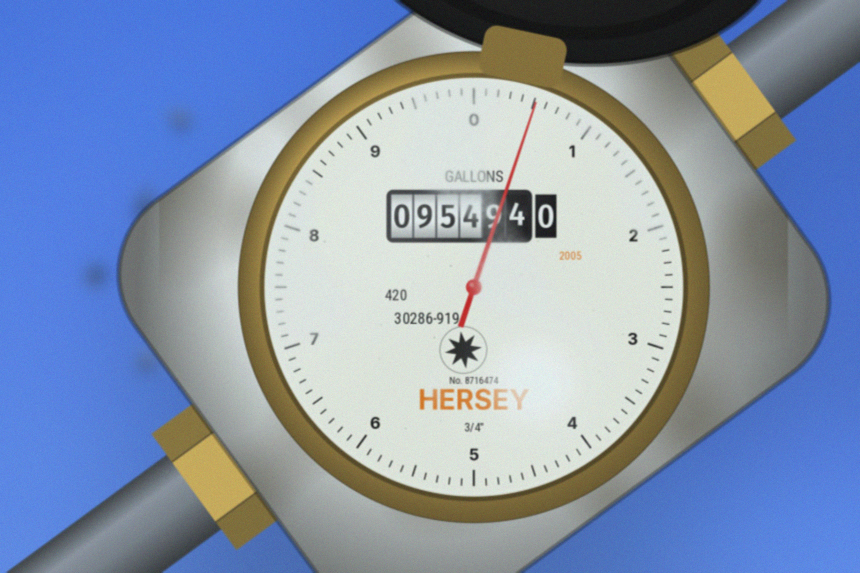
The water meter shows gal 954940.5
